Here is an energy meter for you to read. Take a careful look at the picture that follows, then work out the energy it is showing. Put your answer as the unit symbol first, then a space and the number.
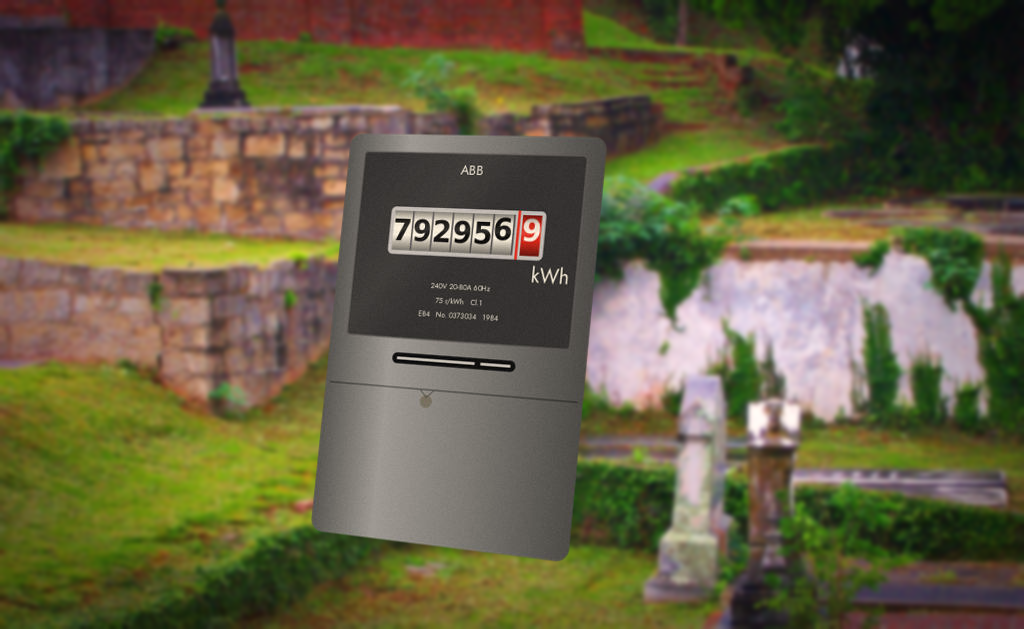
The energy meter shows kWh 792956.9
